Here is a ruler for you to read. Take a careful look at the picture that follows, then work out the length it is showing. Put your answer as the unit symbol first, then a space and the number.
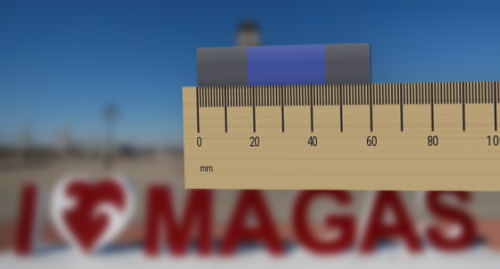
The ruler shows mm 60
